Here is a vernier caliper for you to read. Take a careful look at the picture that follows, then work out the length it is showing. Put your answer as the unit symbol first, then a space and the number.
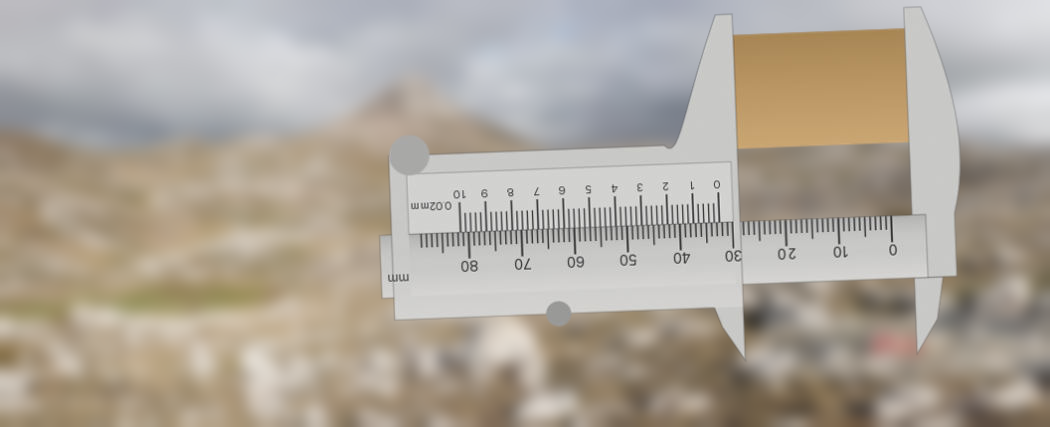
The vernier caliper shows mm 32.5
